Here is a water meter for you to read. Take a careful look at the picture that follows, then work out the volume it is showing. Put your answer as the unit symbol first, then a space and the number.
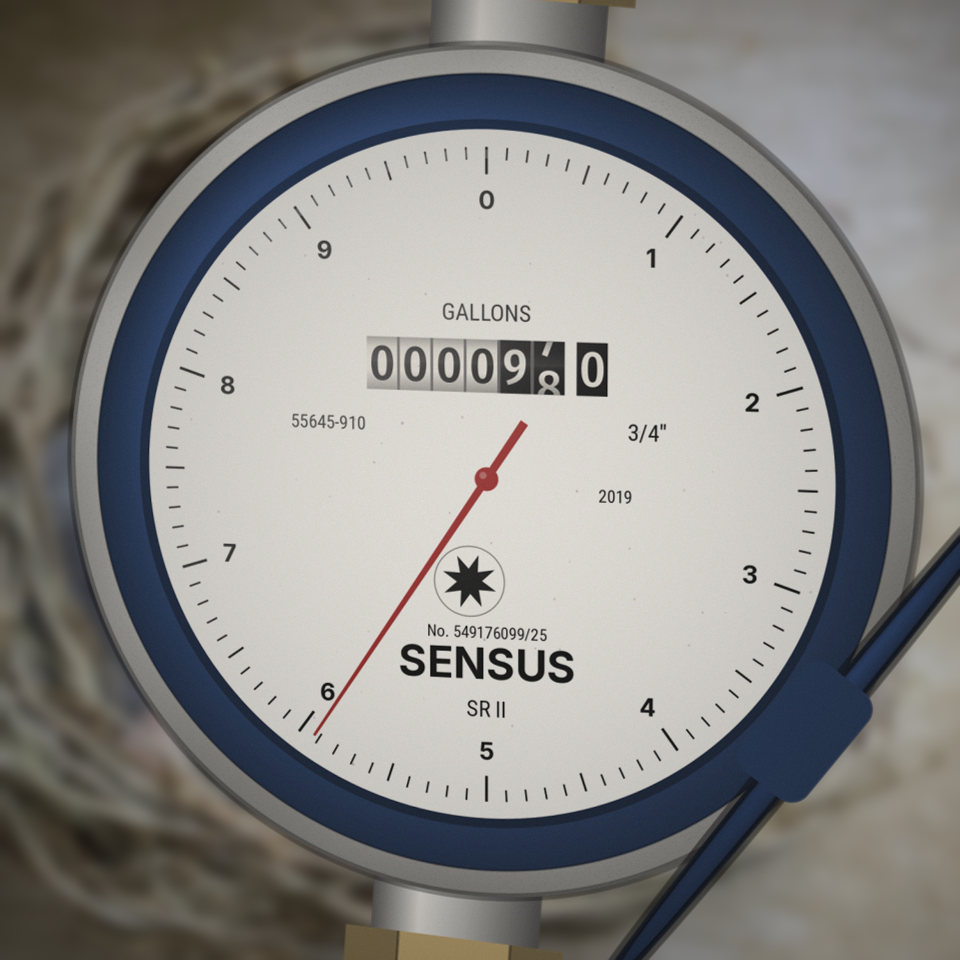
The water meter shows gal 975.9
